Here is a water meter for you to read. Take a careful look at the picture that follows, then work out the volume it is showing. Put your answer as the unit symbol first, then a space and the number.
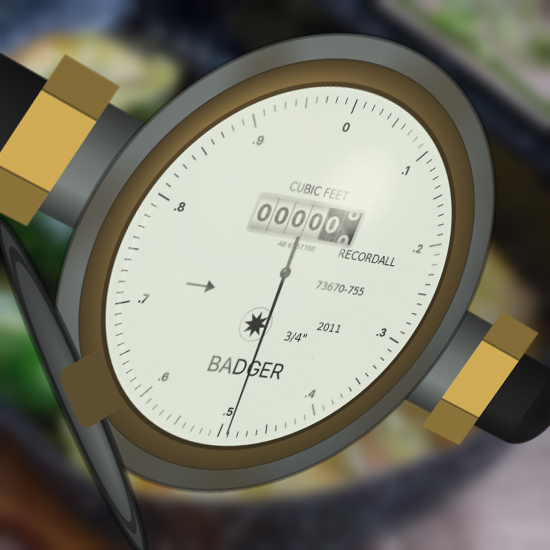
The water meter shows ft³ 8.49
